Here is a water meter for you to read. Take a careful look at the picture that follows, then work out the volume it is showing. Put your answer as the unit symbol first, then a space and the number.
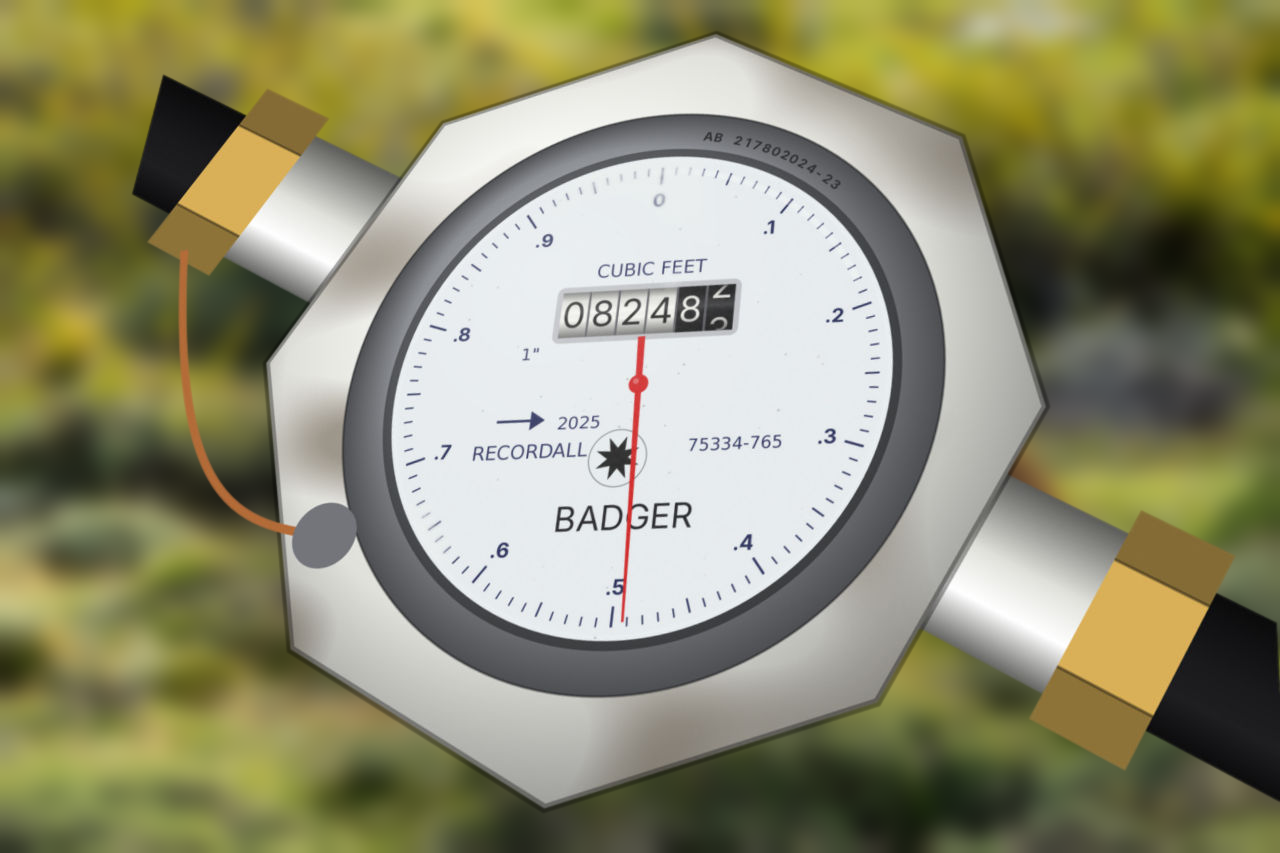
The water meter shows ft³ 82482.49
